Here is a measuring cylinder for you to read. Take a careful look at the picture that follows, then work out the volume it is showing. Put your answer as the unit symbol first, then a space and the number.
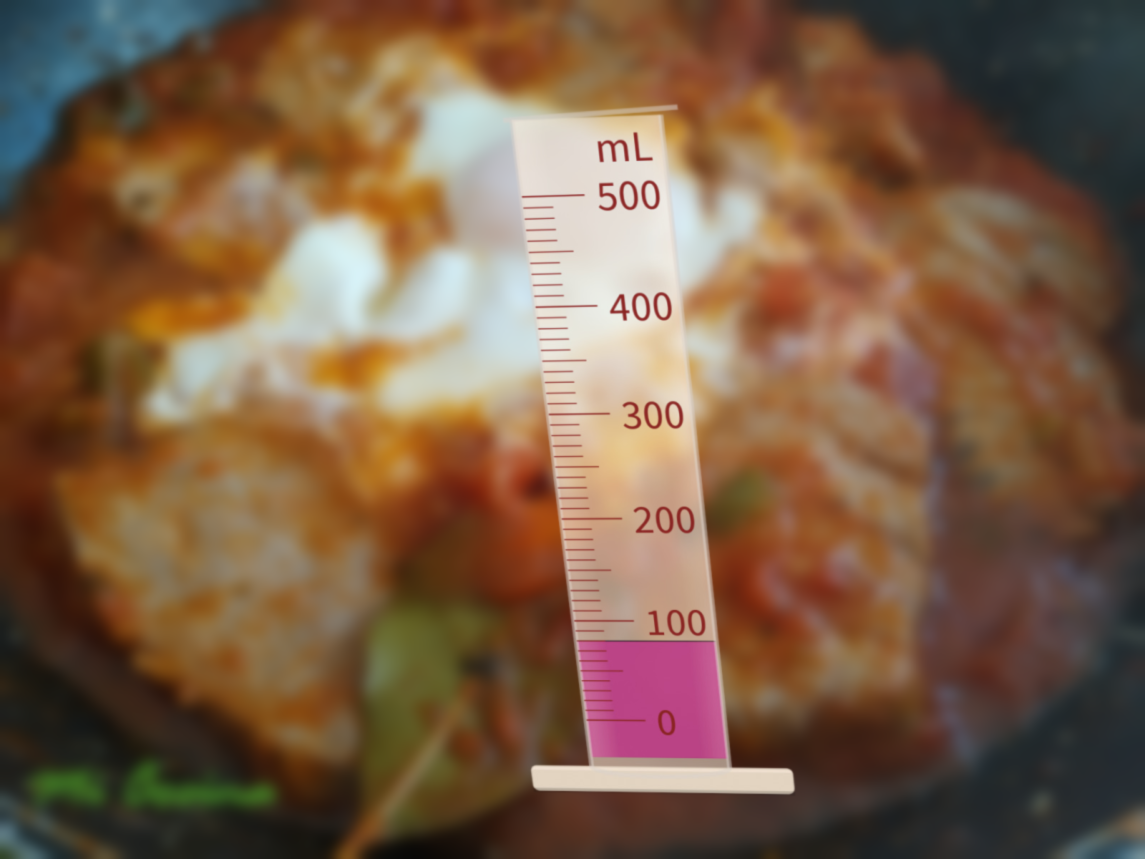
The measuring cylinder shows mL 80
